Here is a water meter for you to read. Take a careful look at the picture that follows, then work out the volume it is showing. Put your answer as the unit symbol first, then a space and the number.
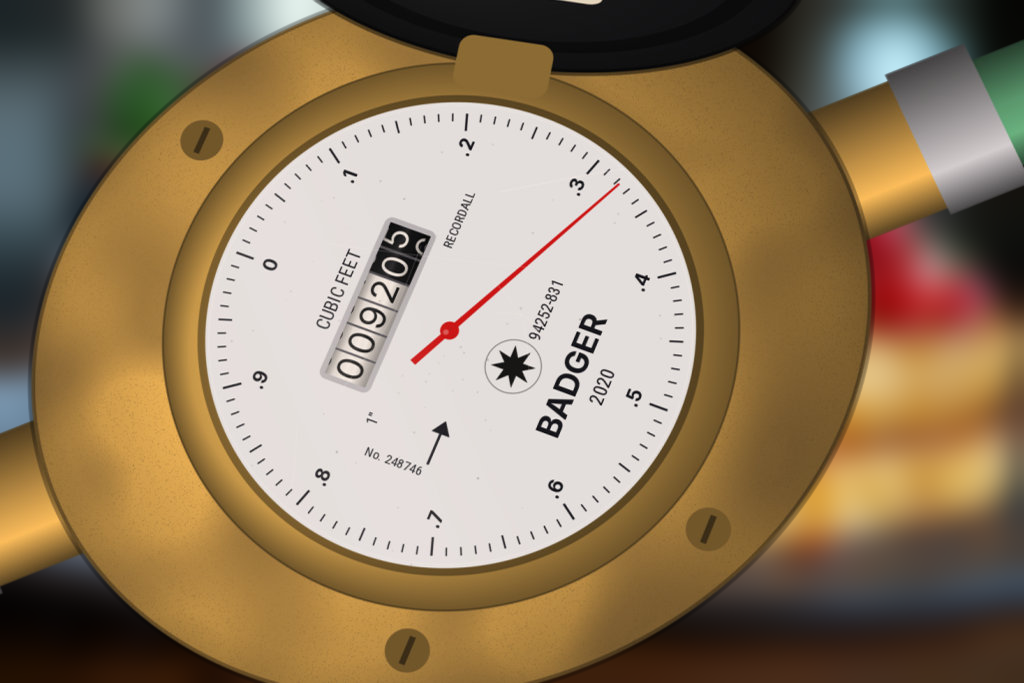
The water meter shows ft³ 9205.32
